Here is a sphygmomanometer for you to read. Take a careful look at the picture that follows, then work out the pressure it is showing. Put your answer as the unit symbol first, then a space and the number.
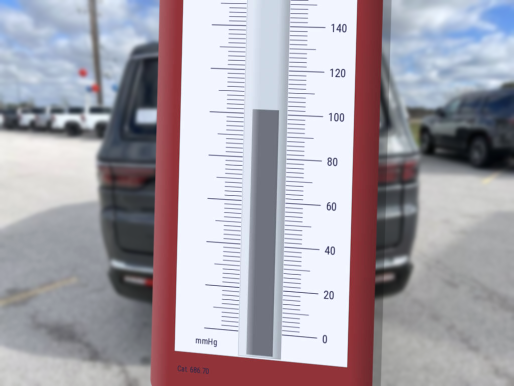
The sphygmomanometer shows mmHg 102
